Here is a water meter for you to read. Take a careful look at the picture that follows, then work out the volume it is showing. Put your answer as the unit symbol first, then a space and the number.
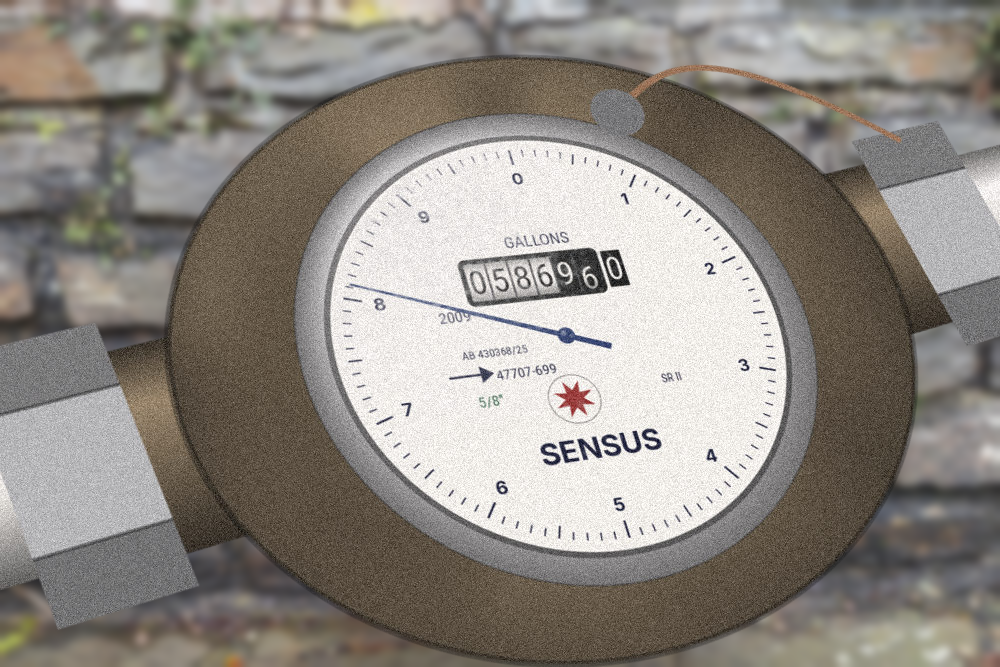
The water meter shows gal 586958.1
